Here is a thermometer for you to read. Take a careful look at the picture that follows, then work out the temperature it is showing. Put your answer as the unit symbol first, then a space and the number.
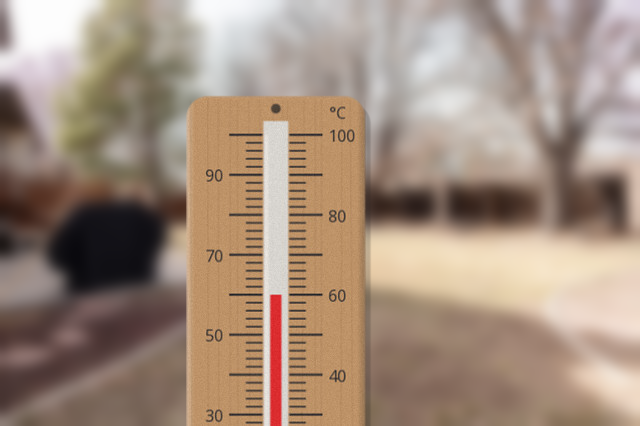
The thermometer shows °C 60
